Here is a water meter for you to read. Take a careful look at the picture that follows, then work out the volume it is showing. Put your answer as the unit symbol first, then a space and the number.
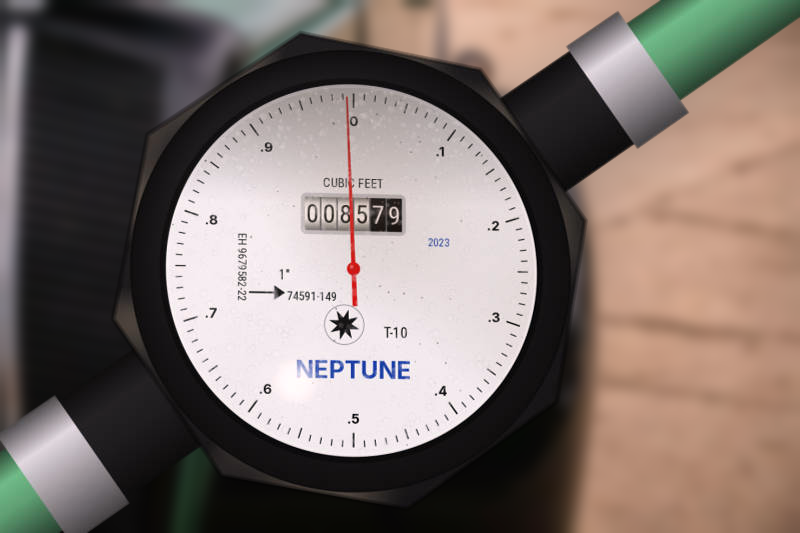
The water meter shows ft³ 8578.99
